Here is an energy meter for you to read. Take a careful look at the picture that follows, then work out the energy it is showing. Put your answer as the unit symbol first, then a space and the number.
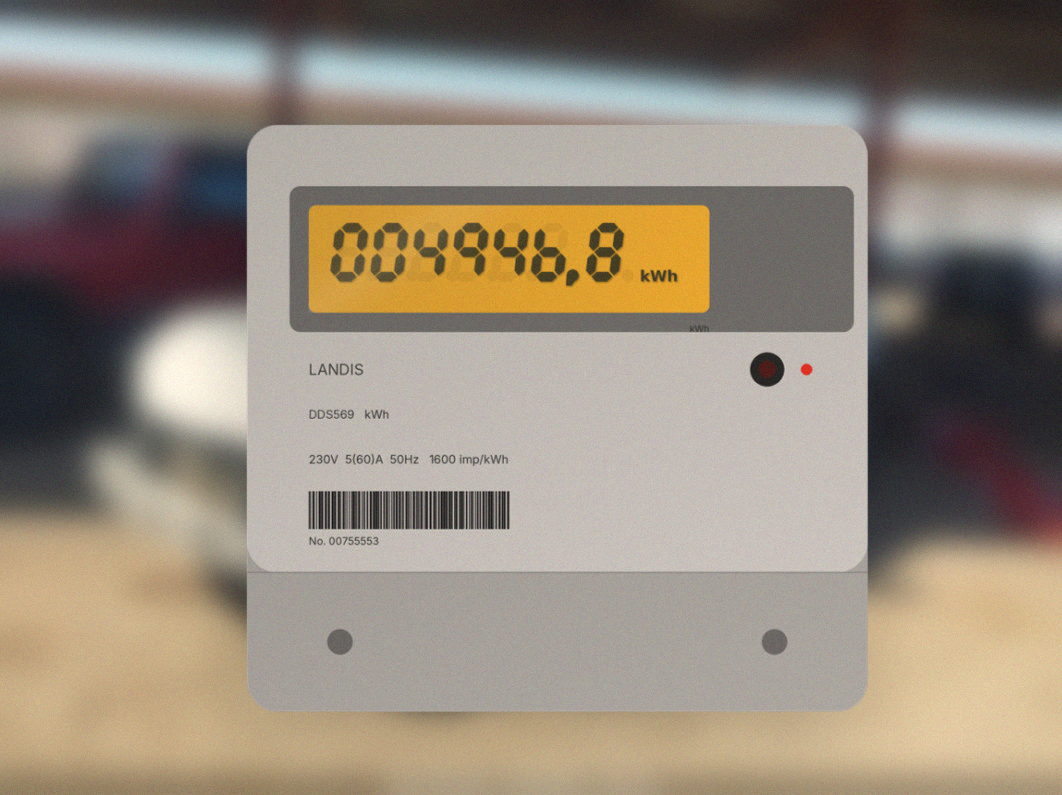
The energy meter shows kWh 4946.8
